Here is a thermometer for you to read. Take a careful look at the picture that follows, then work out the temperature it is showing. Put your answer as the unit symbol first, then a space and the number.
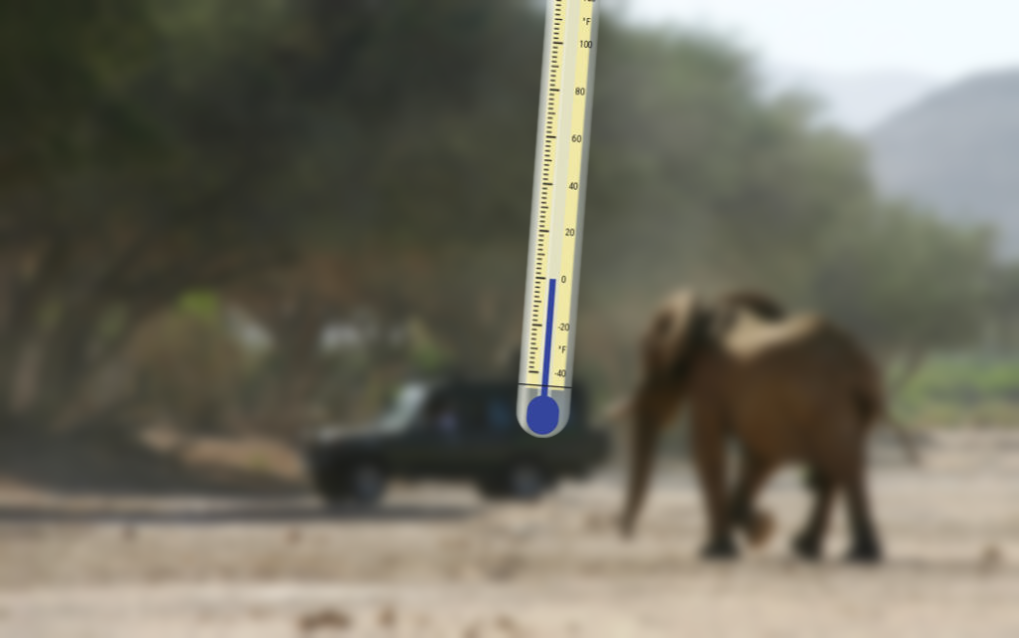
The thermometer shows °F 0
